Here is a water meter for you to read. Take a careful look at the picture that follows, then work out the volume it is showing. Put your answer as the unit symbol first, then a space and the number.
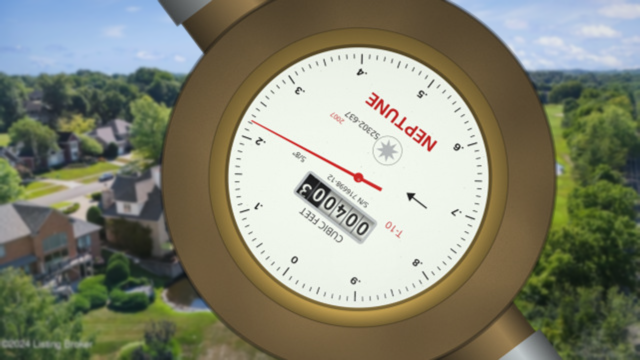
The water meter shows ft³ 4003.22
